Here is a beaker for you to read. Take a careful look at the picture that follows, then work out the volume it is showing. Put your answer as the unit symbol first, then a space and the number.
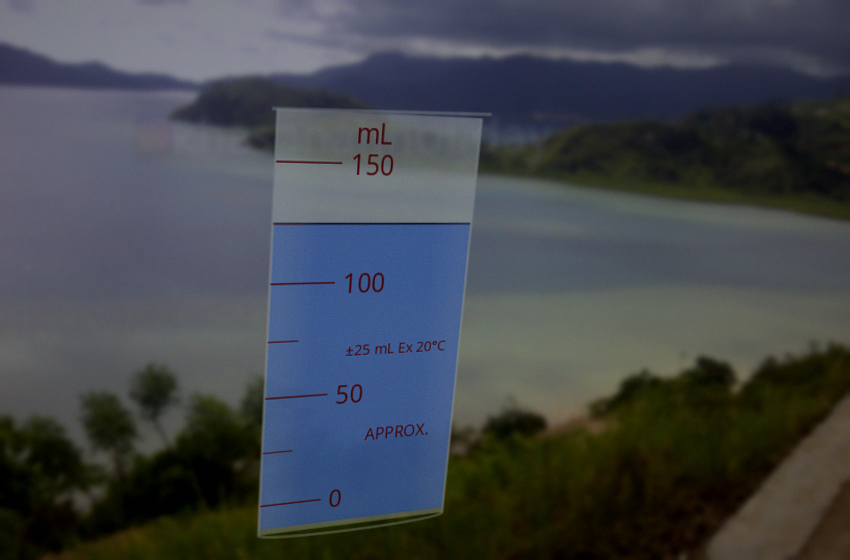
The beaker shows mL 125
